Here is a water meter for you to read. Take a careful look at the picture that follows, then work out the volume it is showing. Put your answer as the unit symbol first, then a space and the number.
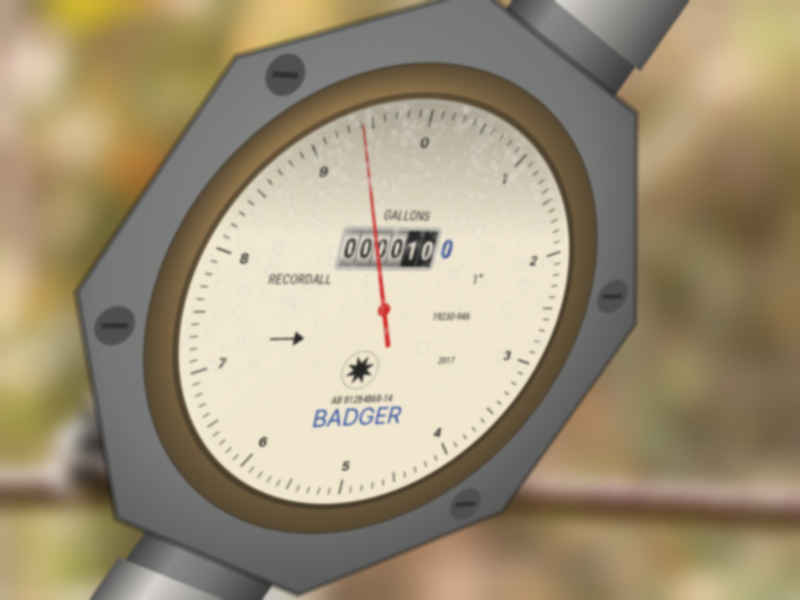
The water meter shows gal 99.4
